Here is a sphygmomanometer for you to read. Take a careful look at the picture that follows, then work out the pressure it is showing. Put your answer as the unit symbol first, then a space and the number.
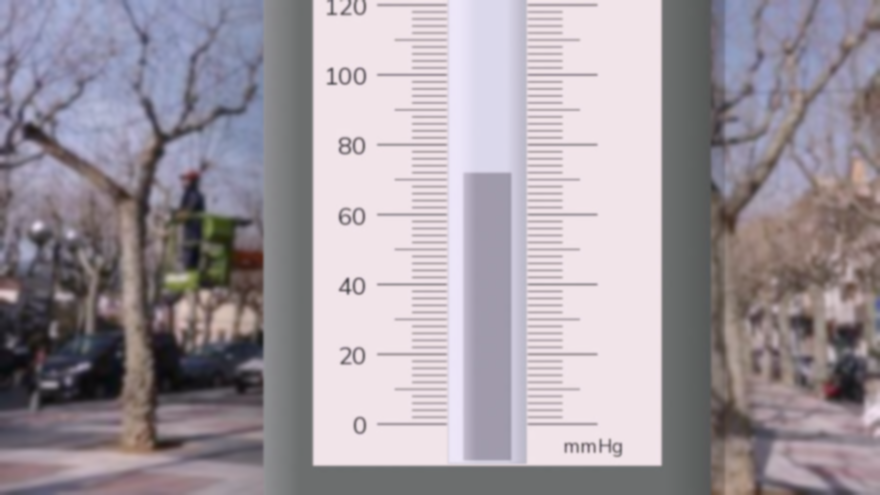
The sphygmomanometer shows mmHg 72
